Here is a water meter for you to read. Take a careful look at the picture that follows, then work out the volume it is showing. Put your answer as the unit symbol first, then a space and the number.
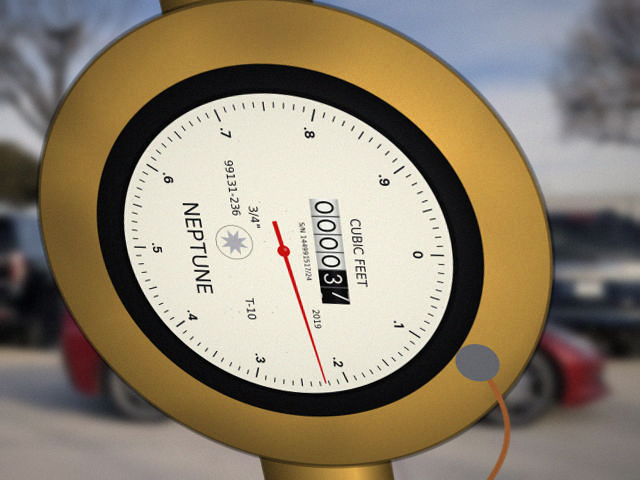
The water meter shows ft³ 37.22
